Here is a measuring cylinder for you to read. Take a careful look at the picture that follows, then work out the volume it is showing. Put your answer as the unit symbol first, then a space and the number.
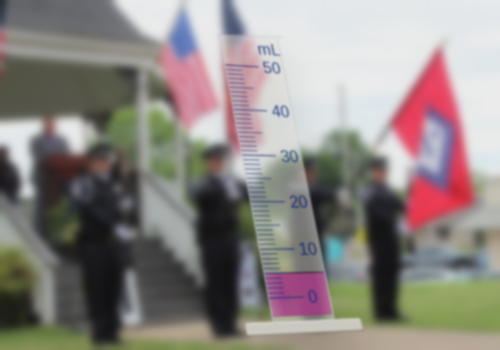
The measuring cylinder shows mL 5
